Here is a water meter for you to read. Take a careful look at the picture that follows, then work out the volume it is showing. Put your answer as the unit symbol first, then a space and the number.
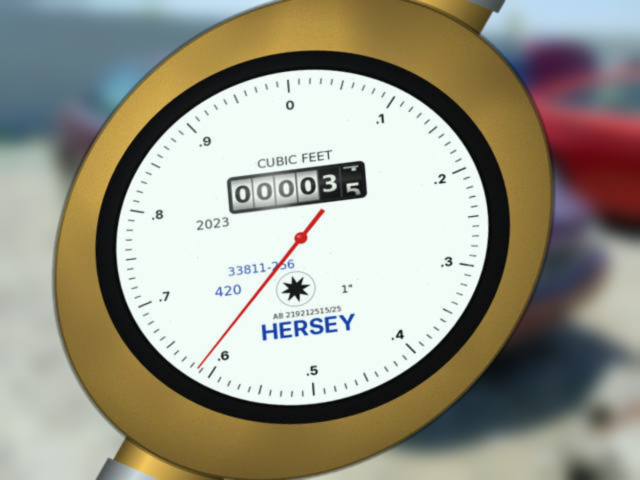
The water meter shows ft³ 34.61
